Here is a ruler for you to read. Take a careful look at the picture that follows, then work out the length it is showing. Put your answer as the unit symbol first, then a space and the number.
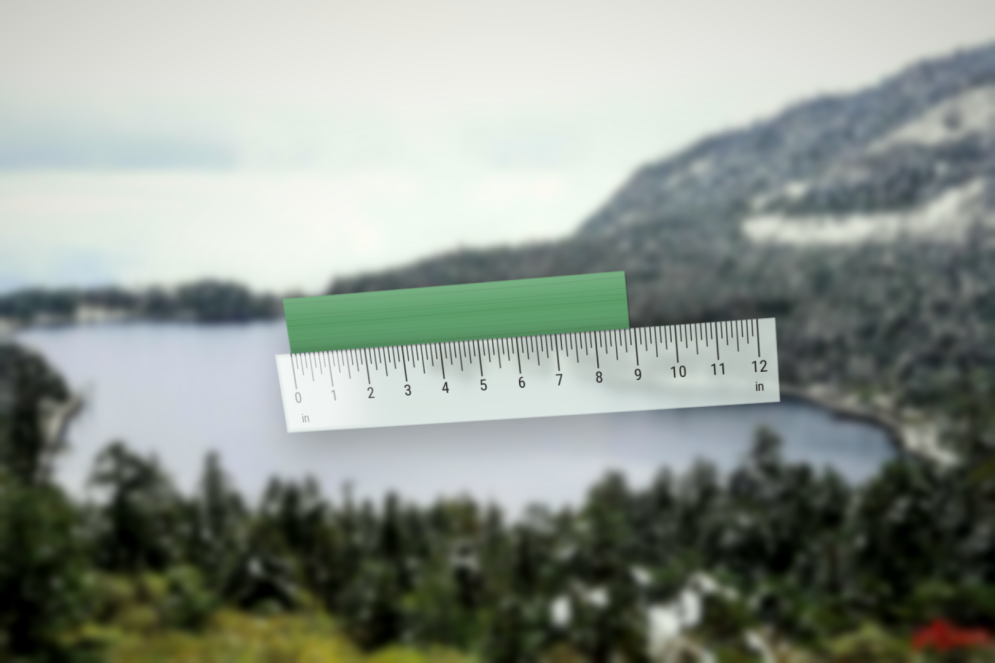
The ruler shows in 8.875
